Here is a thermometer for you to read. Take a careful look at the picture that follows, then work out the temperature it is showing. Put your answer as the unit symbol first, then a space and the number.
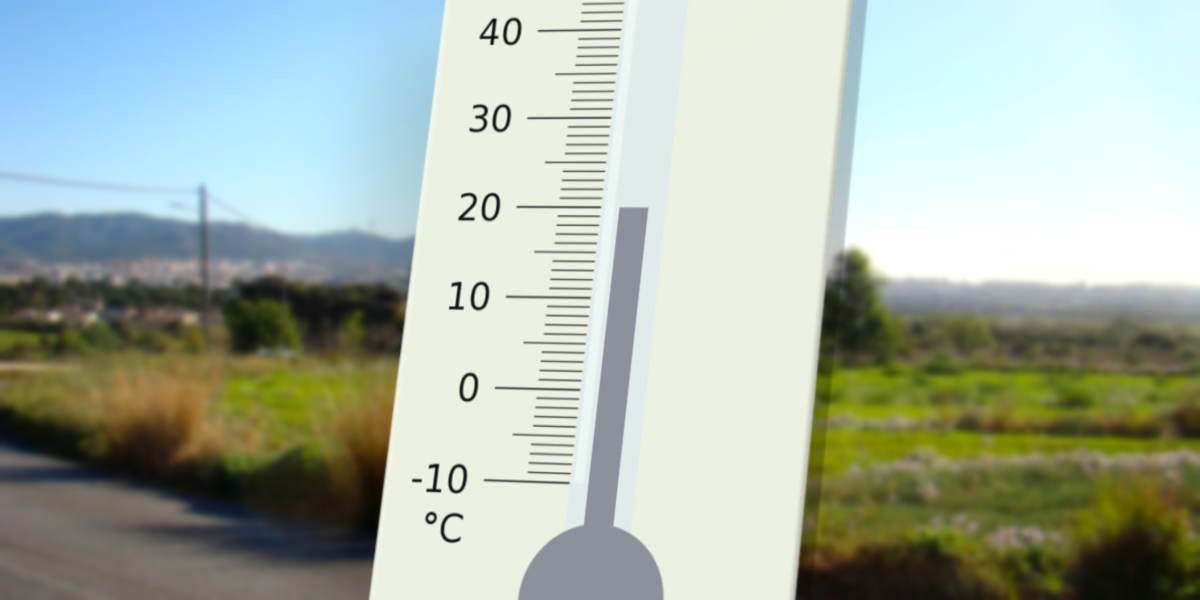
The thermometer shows °C 20
